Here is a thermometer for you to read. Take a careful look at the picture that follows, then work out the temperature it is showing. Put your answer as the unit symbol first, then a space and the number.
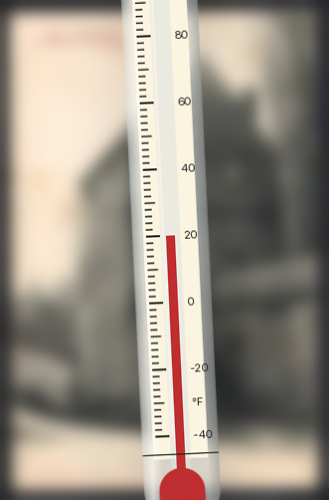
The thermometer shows °F 20
